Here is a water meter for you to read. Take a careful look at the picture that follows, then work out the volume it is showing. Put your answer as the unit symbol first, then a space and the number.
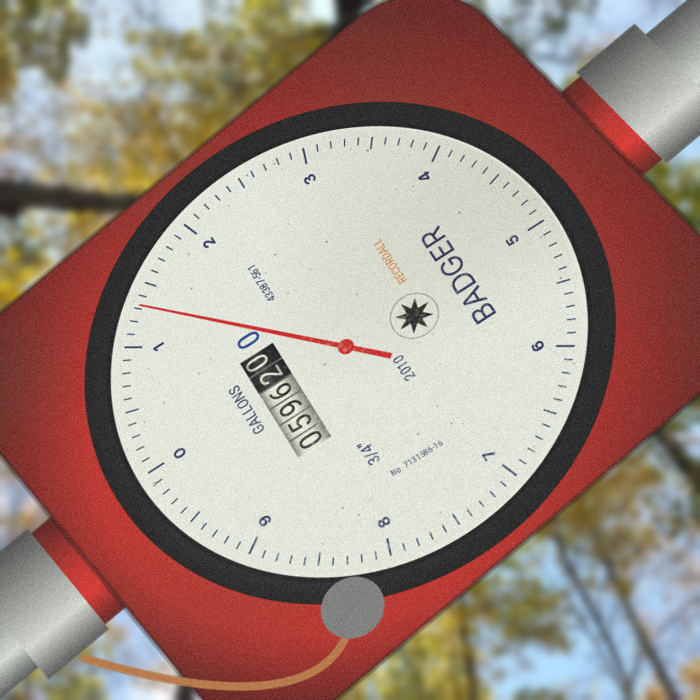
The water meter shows gal 596201.3
